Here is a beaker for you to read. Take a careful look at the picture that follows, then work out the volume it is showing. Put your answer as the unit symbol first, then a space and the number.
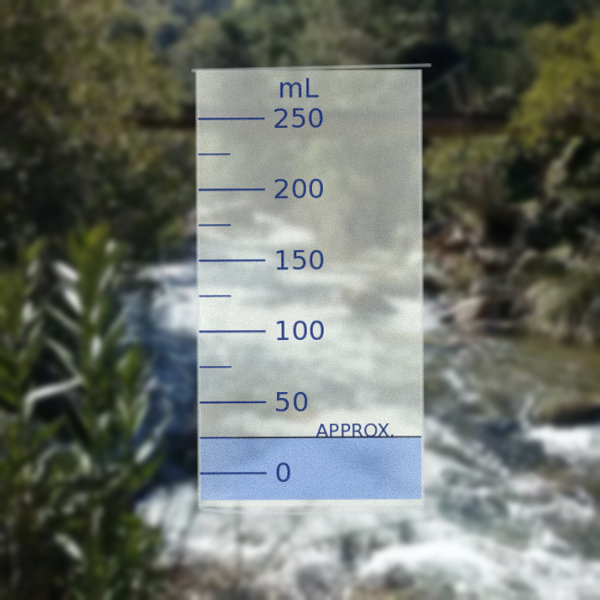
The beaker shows mL 25
